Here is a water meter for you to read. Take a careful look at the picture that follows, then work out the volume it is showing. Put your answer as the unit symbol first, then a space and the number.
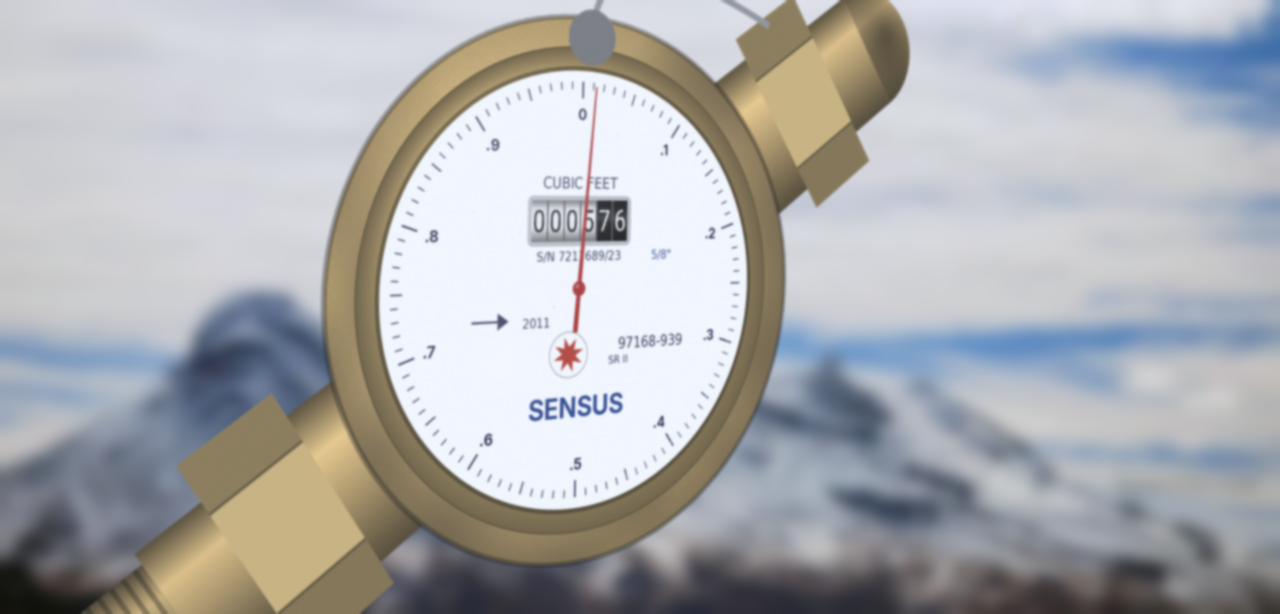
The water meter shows ft³ 576.01
